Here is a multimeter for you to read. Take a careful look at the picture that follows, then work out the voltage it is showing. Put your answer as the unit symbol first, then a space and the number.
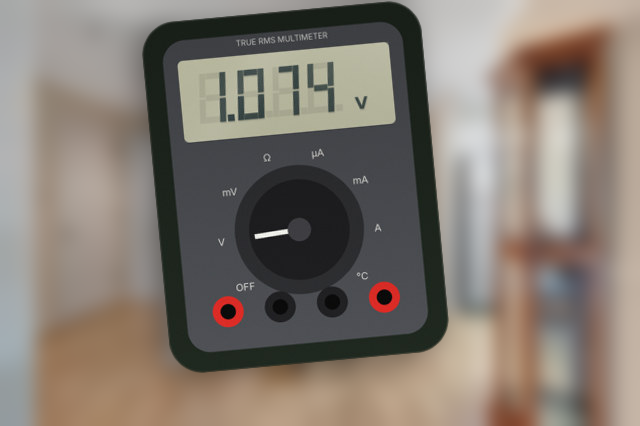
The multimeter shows V 1.074
